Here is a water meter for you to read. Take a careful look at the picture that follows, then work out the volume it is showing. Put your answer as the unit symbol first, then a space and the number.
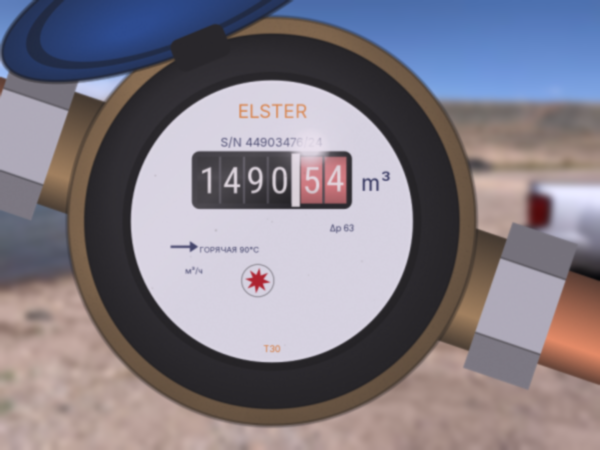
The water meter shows m³ 1490.54
